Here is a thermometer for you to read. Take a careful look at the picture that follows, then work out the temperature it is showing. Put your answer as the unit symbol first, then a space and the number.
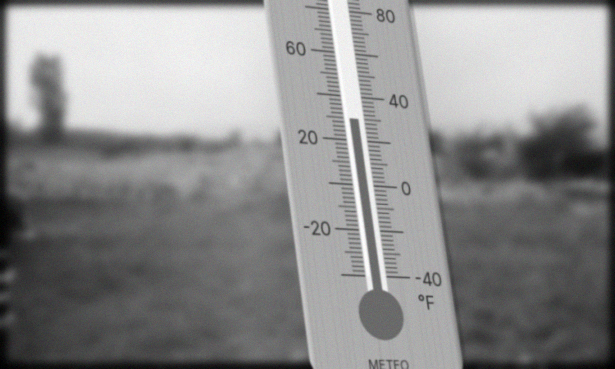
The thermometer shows °F 30
